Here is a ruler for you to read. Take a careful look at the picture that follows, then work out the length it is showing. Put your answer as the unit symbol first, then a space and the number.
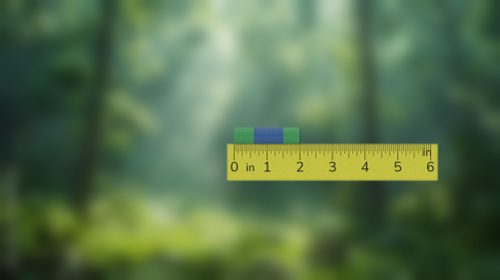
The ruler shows in 2
